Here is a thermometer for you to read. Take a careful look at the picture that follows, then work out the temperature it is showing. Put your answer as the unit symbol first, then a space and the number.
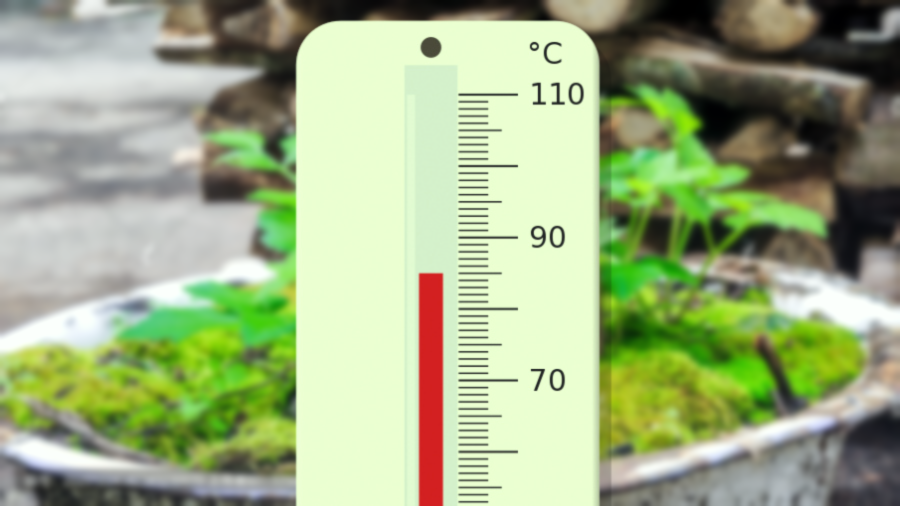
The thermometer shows °C 85
